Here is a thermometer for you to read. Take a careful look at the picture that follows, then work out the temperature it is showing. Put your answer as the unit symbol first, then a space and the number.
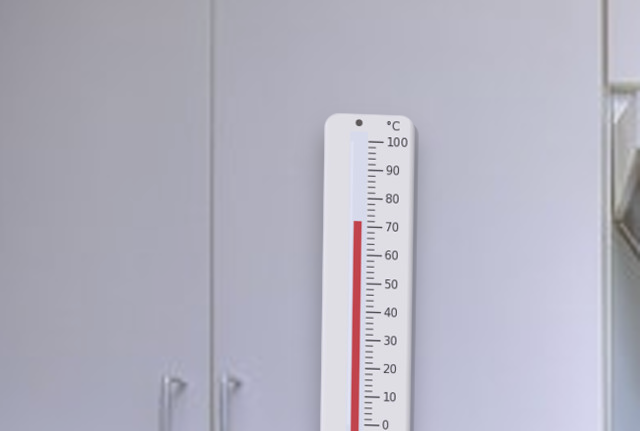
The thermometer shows °C 72
